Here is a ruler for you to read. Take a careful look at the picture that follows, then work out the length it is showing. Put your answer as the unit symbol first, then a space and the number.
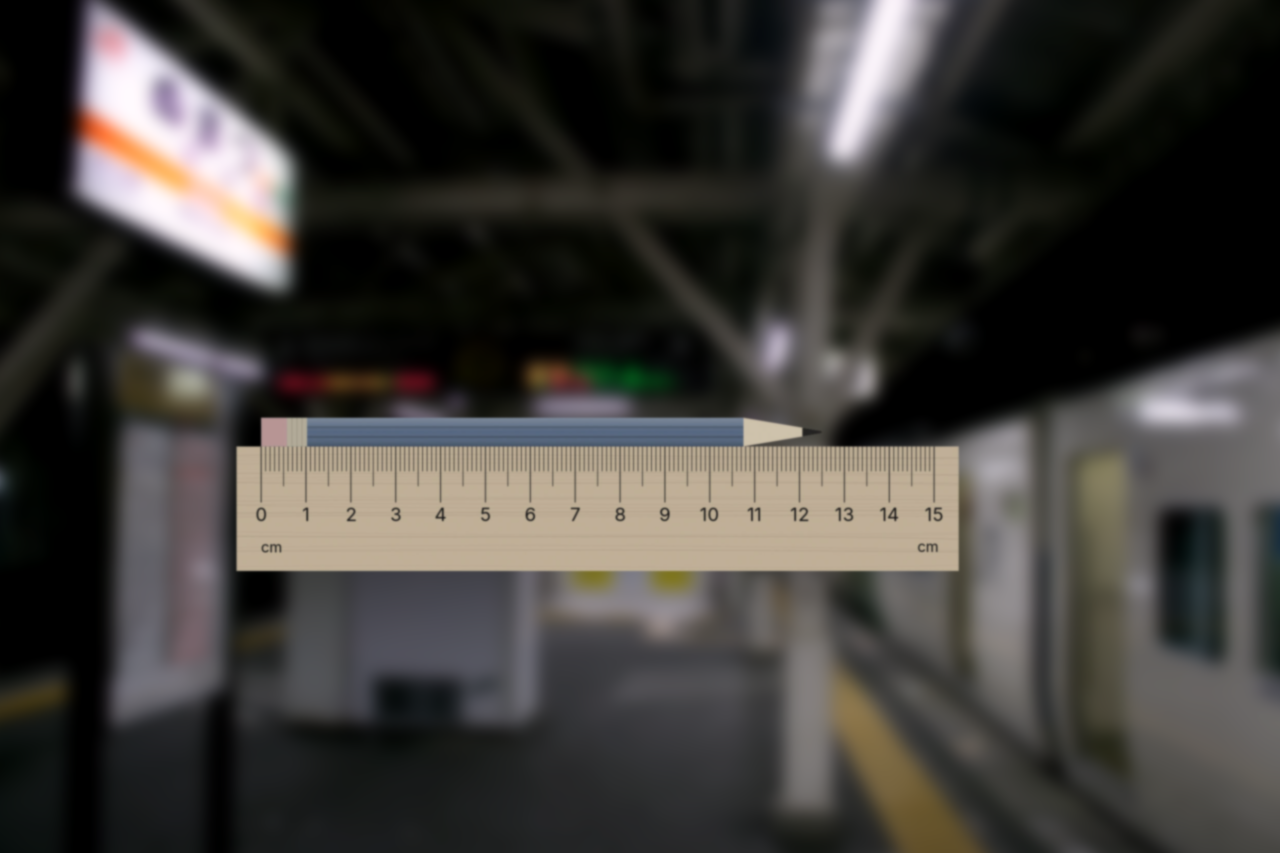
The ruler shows cm 12.5
